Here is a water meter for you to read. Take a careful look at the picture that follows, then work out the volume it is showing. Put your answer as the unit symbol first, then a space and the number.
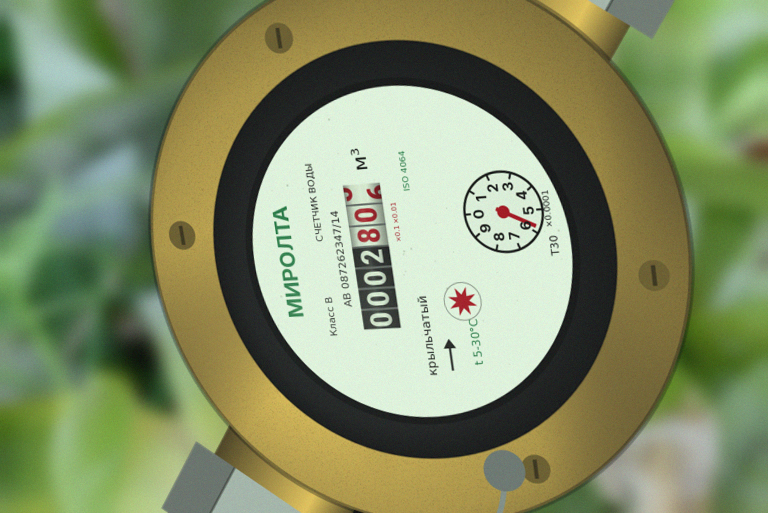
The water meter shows m³ 2.8055
